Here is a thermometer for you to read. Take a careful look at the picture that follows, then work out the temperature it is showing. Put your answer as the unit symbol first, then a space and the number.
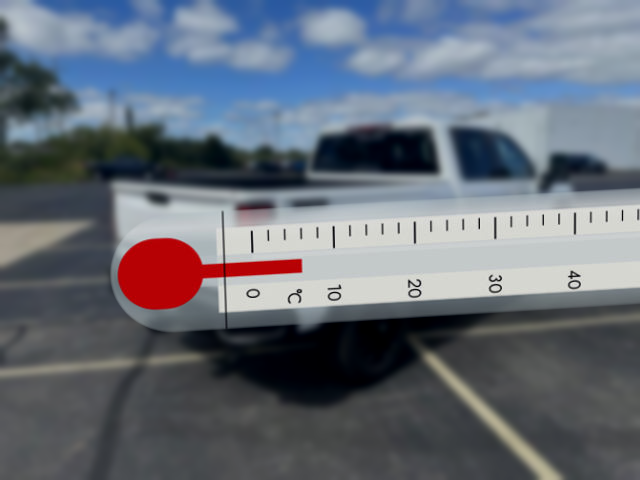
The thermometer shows °C 6
